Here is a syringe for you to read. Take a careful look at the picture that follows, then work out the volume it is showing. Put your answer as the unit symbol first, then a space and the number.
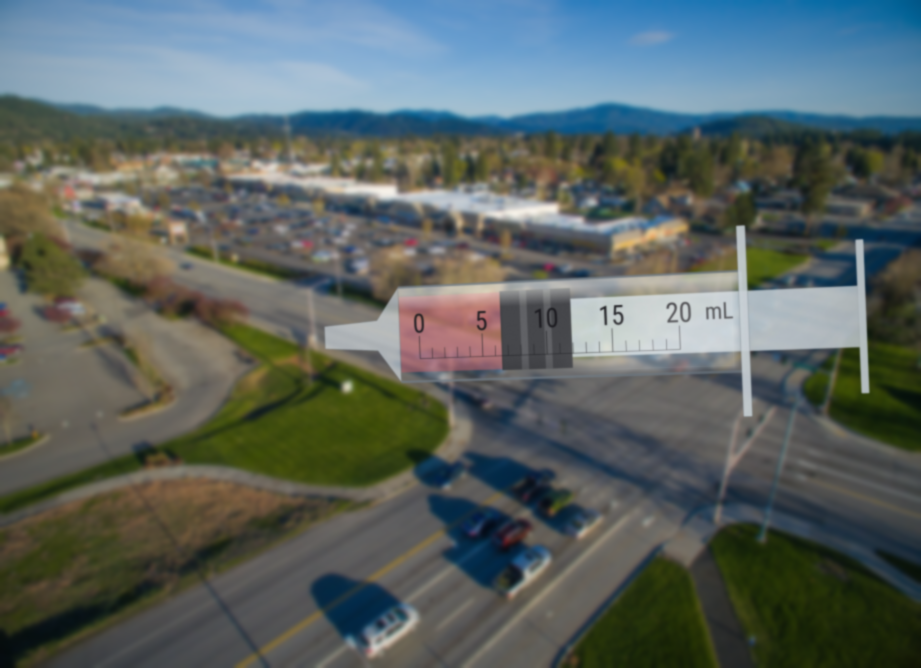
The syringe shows mL 6.5
